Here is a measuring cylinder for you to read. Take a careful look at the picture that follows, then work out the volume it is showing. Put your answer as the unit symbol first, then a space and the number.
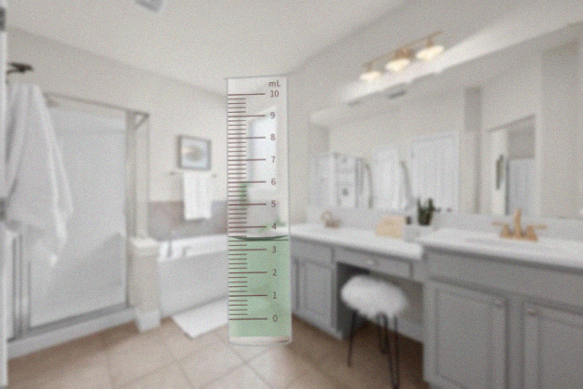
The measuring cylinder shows mL 3.4
